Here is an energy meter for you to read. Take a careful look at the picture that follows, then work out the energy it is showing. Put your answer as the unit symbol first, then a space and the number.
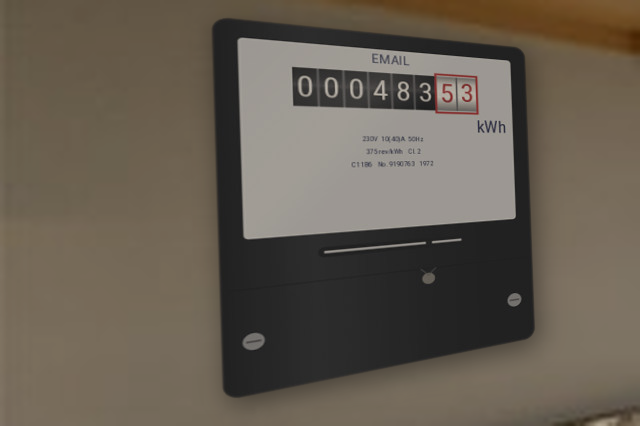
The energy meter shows kWh 483.53
